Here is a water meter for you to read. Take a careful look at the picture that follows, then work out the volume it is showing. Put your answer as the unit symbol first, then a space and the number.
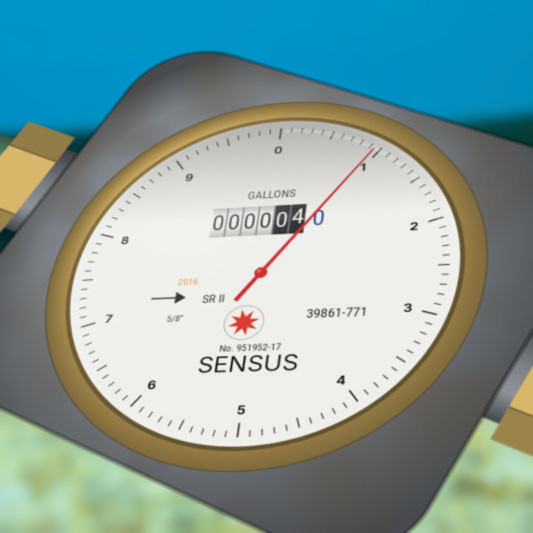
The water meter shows gal 40.9
